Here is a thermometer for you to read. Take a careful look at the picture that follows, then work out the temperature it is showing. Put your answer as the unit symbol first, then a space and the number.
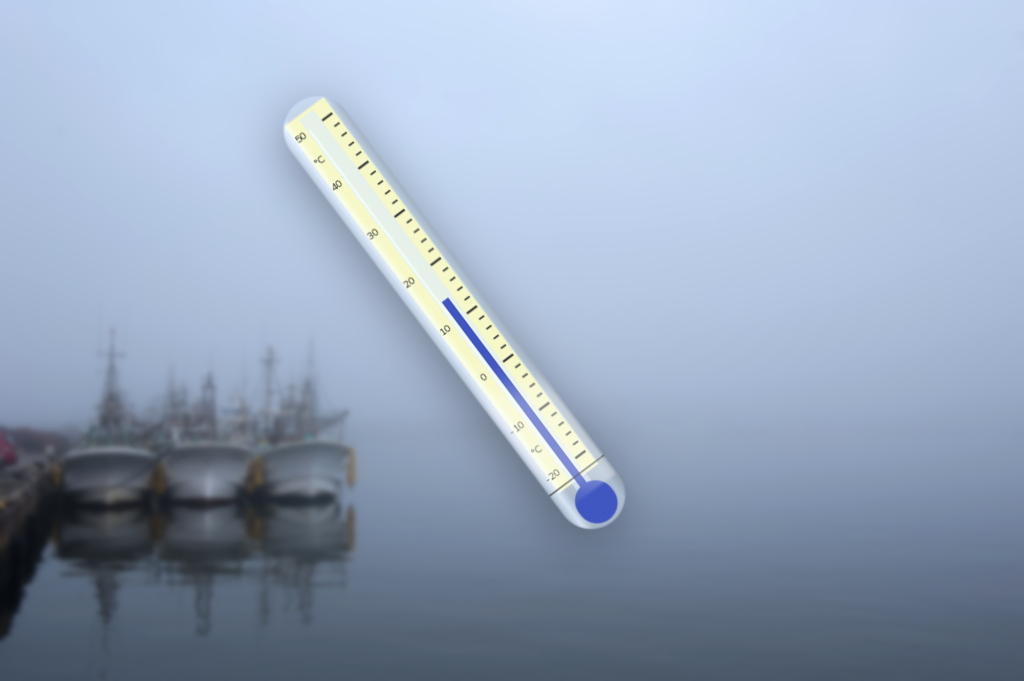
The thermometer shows °C 14
